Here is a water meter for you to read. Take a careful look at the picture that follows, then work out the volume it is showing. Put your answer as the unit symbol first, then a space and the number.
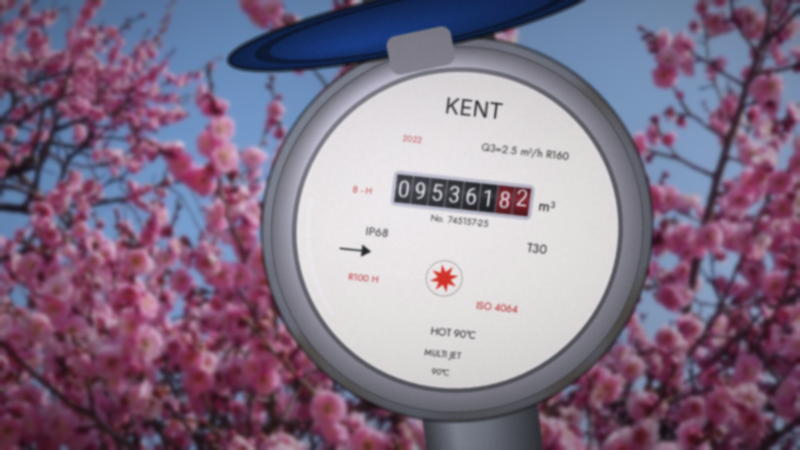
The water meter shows m³ 95361.82
